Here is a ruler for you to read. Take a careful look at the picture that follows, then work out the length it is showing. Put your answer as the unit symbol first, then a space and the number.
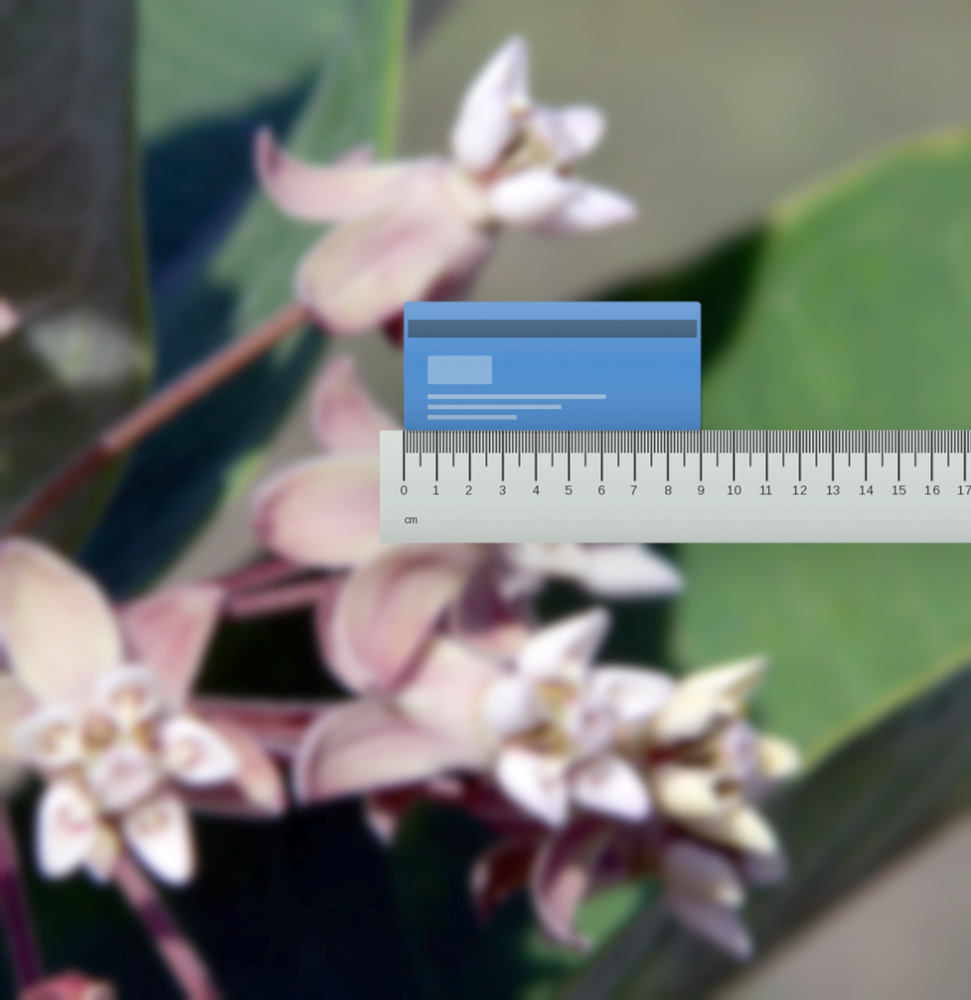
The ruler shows cm 9
